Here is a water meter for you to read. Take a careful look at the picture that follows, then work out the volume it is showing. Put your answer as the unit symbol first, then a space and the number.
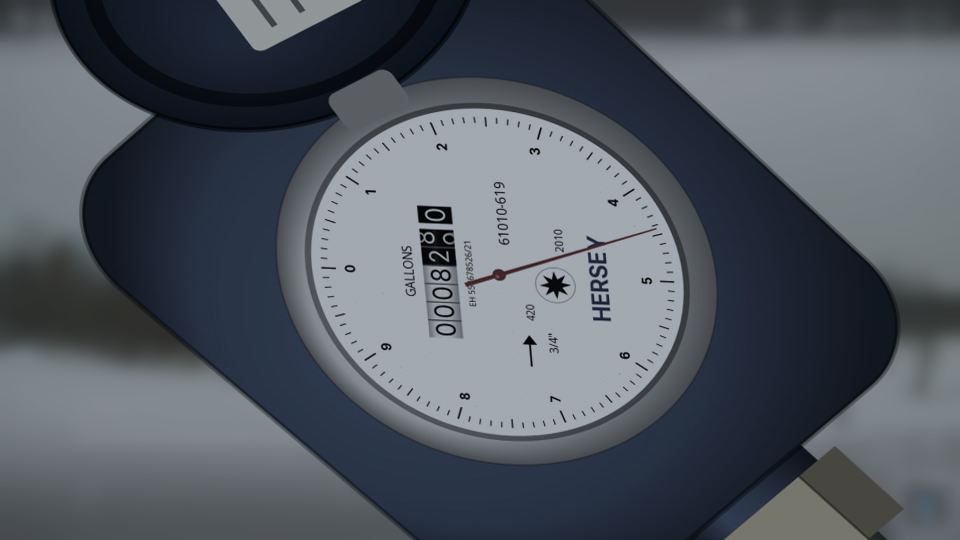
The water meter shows gal 8284.4
